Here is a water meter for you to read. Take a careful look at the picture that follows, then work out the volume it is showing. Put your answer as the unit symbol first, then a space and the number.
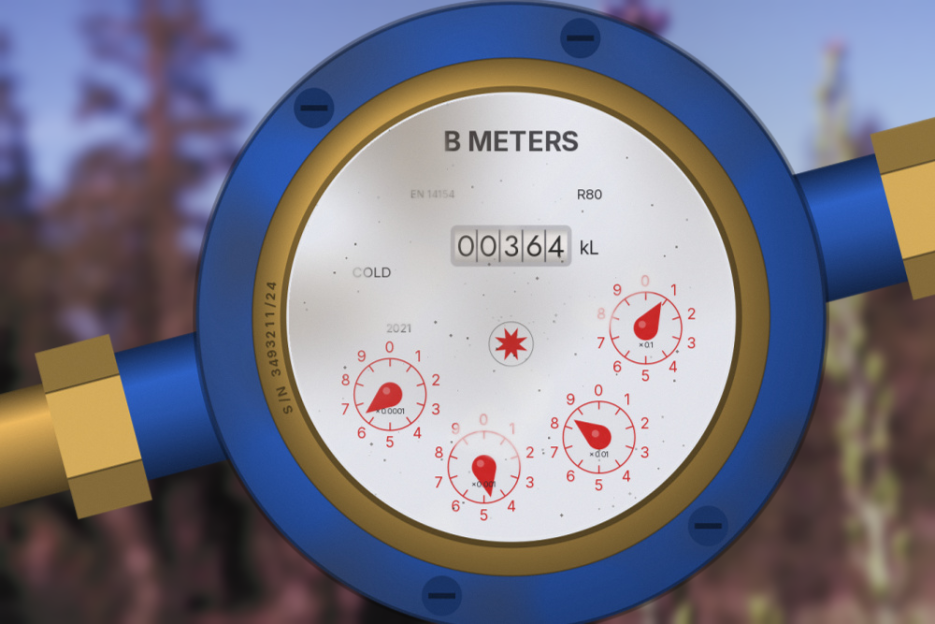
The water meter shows kL 364.0846
